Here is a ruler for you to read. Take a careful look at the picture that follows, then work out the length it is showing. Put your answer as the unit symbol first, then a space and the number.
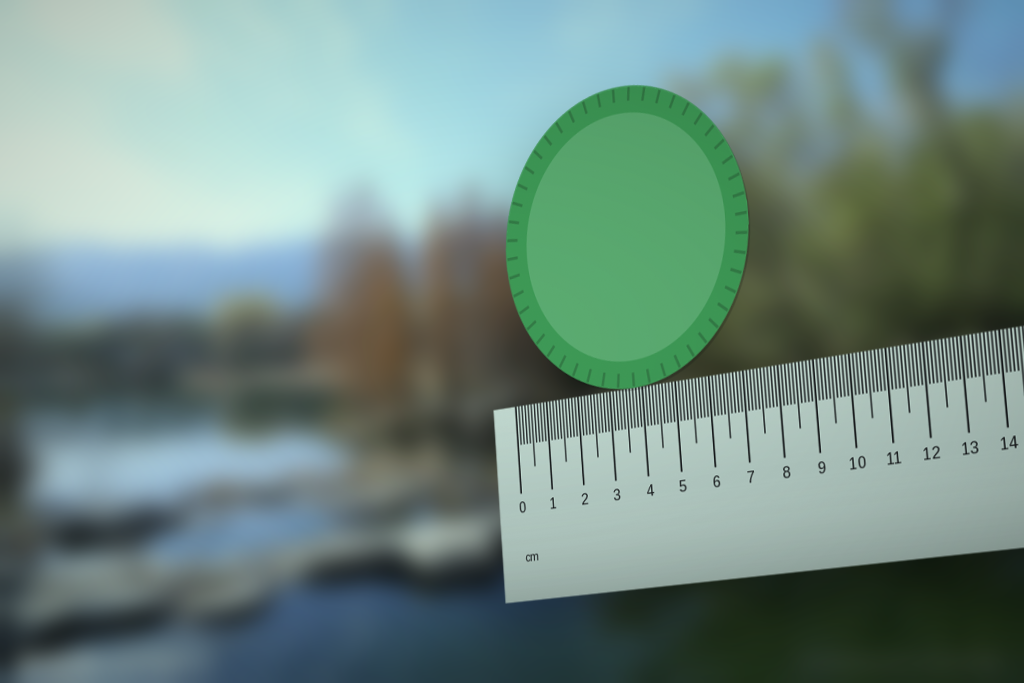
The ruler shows cm 7.5
